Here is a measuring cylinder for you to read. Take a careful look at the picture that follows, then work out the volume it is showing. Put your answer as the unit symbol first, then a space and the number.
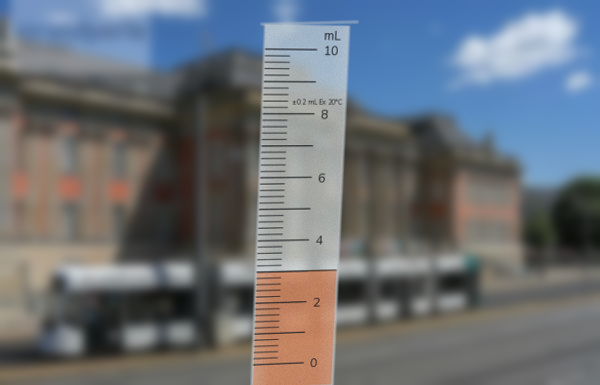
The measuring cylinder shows mL 3
